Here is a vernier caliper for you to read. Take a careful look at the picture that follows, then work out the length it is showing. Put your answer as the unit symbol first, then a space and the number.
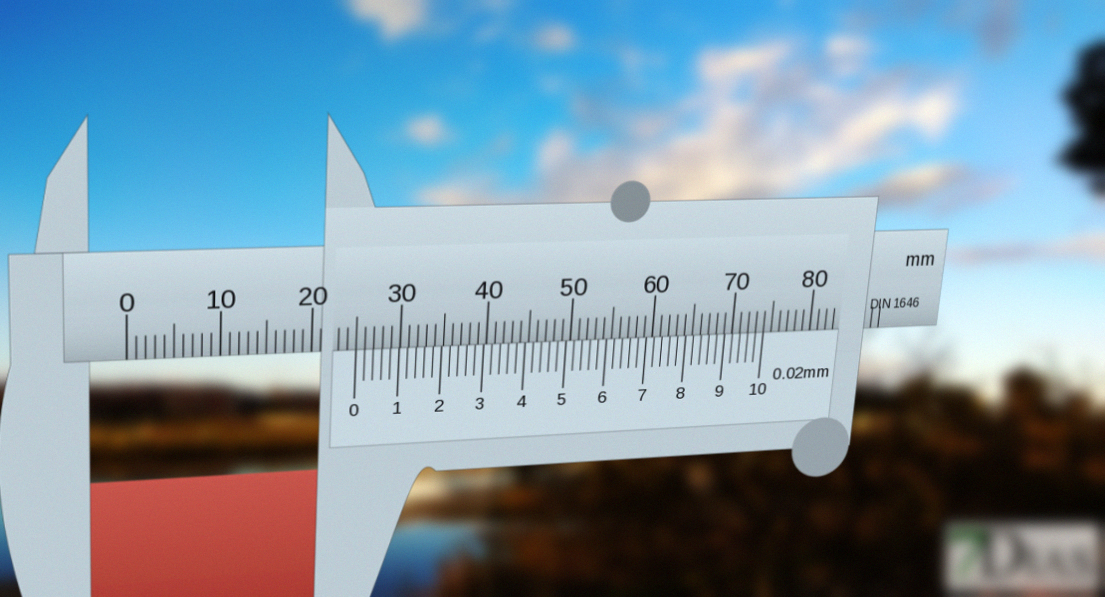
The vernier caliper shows mm 25.0
